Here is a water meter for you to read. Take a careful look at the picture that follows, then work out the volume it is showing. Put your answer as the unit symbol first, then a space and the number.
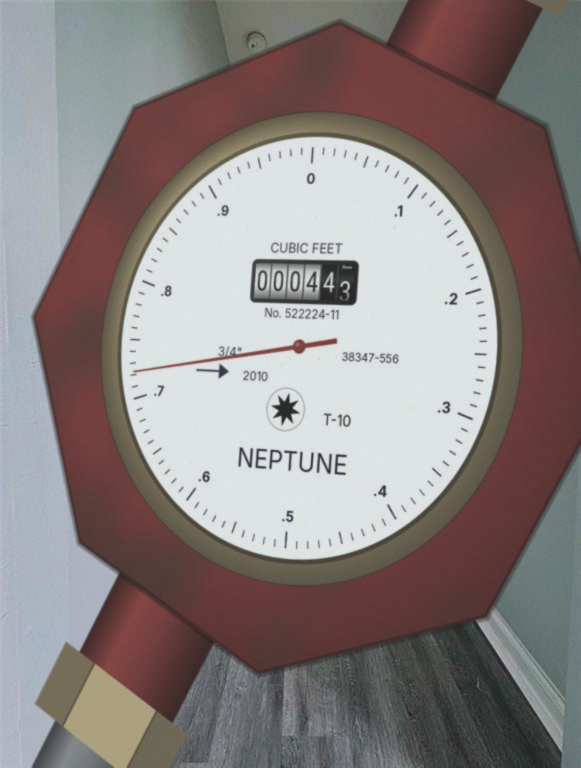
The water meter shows ft³ 442.72
